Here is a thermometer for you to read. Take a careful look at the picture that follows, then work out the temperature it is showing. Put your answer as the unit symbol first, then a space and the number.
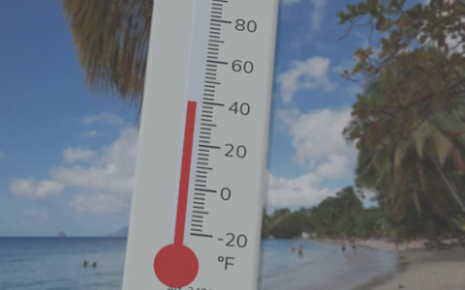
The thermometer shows °F 40
